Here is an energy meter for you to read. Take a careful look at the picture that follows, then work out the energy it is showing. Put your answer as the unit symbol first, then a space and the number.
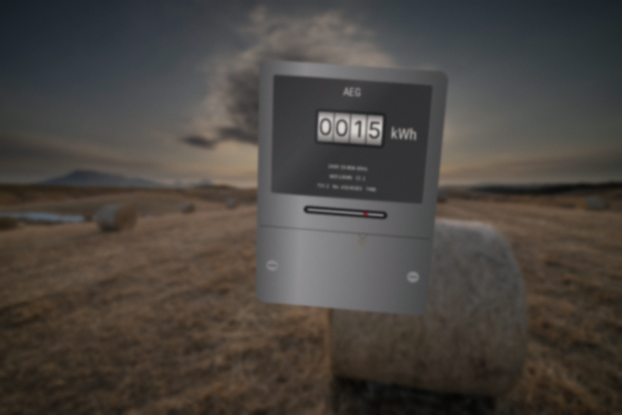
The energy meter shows kWh 15
